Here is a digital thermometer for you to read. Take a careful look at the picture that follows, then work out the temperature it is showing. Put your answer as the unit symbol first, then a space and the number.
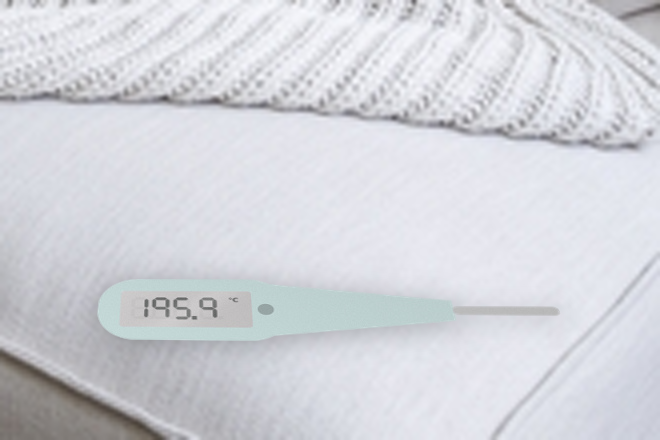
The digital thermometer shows °C 195.9
